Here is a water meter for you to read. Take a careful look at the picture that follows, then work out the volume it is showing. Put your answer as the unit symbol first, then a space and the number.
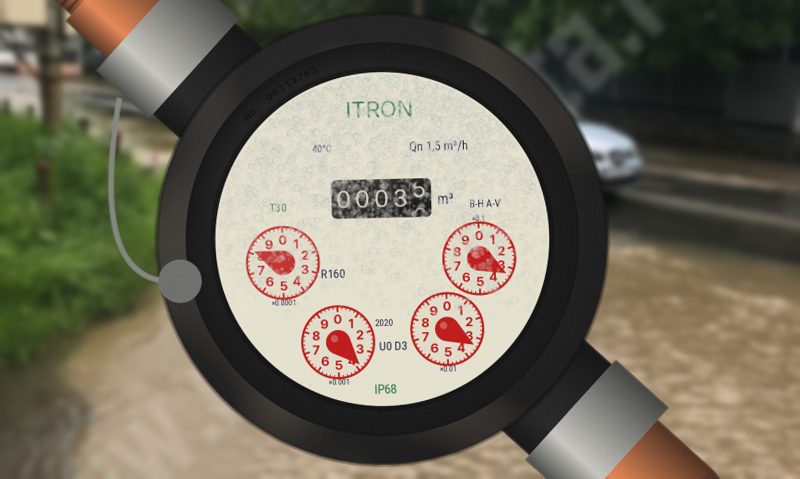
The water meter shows m³ 35.3338
